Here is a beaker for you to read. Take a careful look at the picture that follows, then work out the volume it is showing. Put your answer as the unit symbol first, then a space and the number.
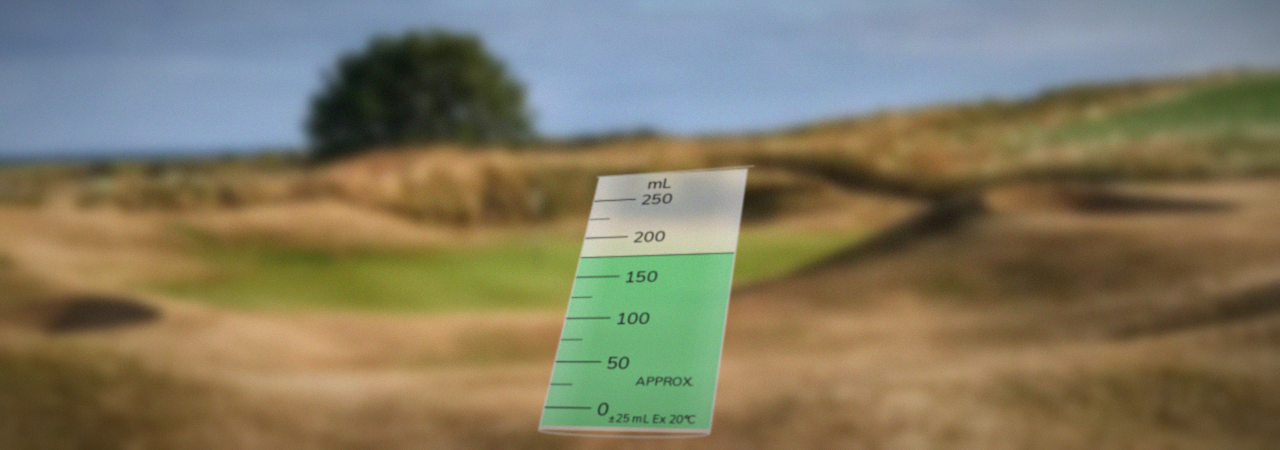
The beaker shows mL 175
